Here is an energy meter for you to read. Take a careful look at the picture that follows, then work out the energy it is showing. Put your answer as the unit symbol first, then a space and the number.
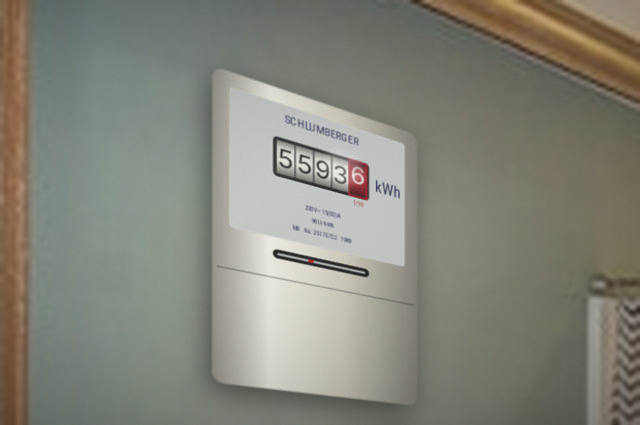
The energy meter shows kWh 5593.6
